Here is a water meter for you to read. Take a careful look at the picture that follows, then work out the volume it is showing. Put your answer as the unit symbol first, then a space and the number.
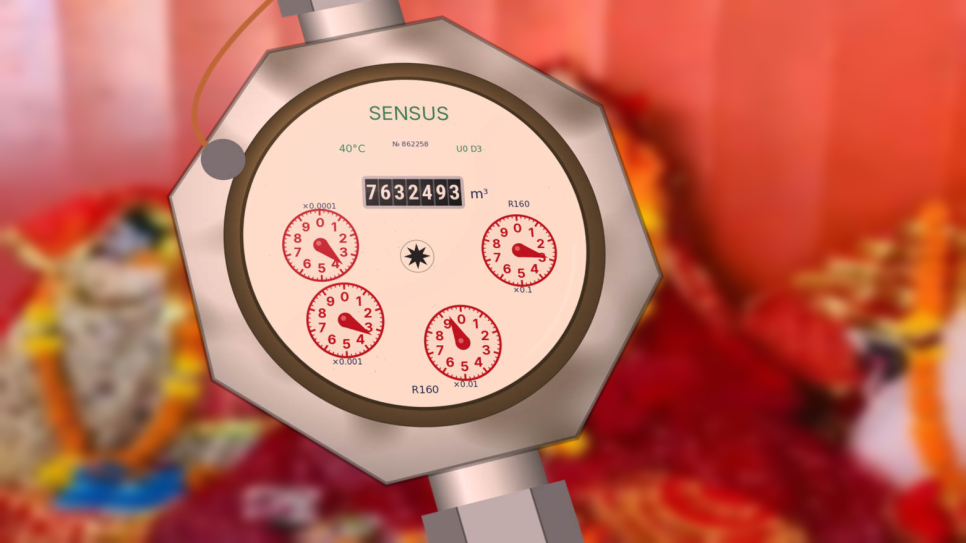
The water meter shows m³ 7632493.2933
